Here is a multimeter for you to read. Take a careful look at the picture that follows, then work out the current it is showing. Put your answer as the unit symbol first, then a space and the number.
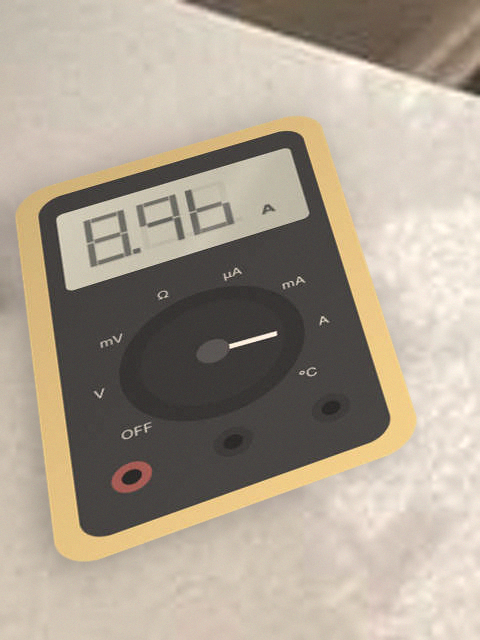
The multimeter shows A 8.96
